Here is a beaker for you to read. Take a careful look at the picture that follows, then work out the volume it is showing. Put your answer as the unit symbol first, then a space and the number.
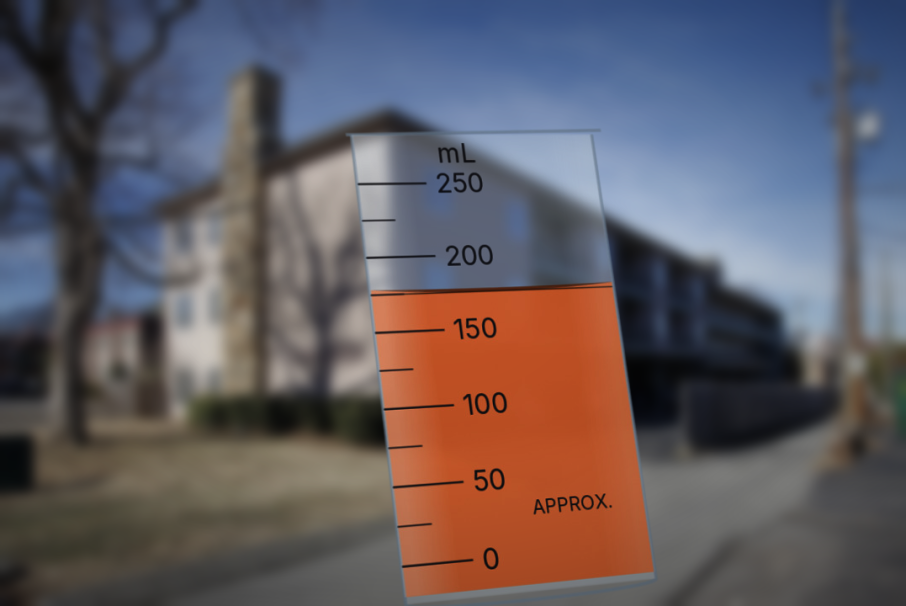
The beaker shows mL 175
